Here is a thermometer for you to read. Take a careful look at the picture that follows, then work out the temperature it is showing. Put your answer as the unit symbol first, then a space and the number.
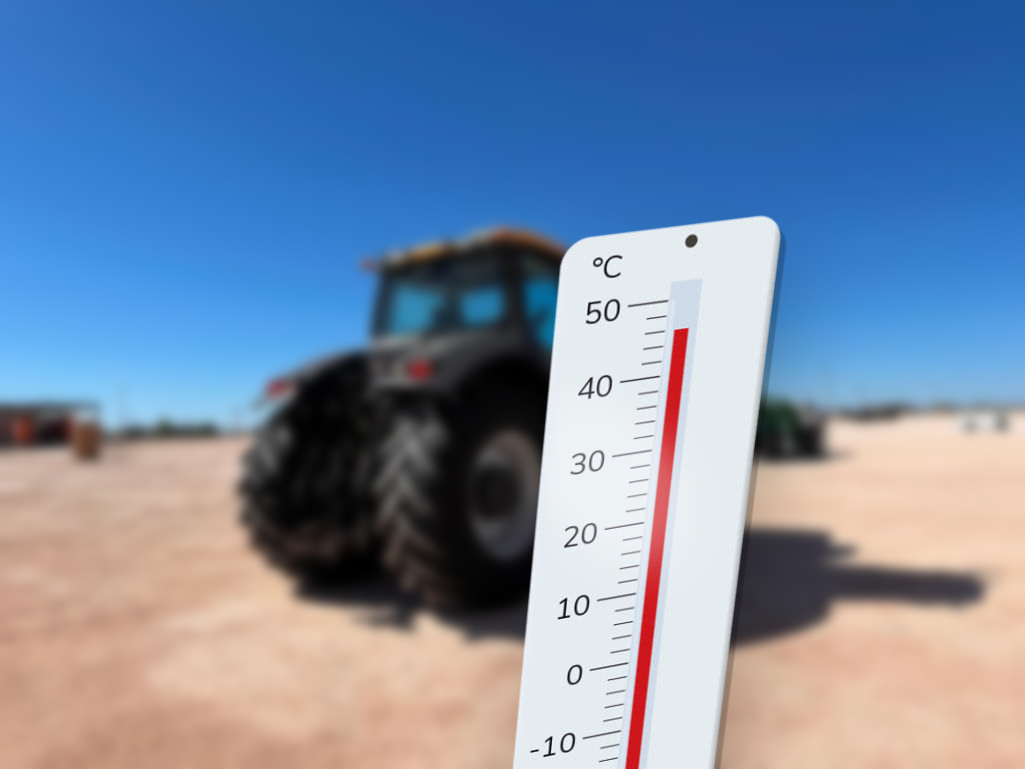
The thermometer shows °C 46
